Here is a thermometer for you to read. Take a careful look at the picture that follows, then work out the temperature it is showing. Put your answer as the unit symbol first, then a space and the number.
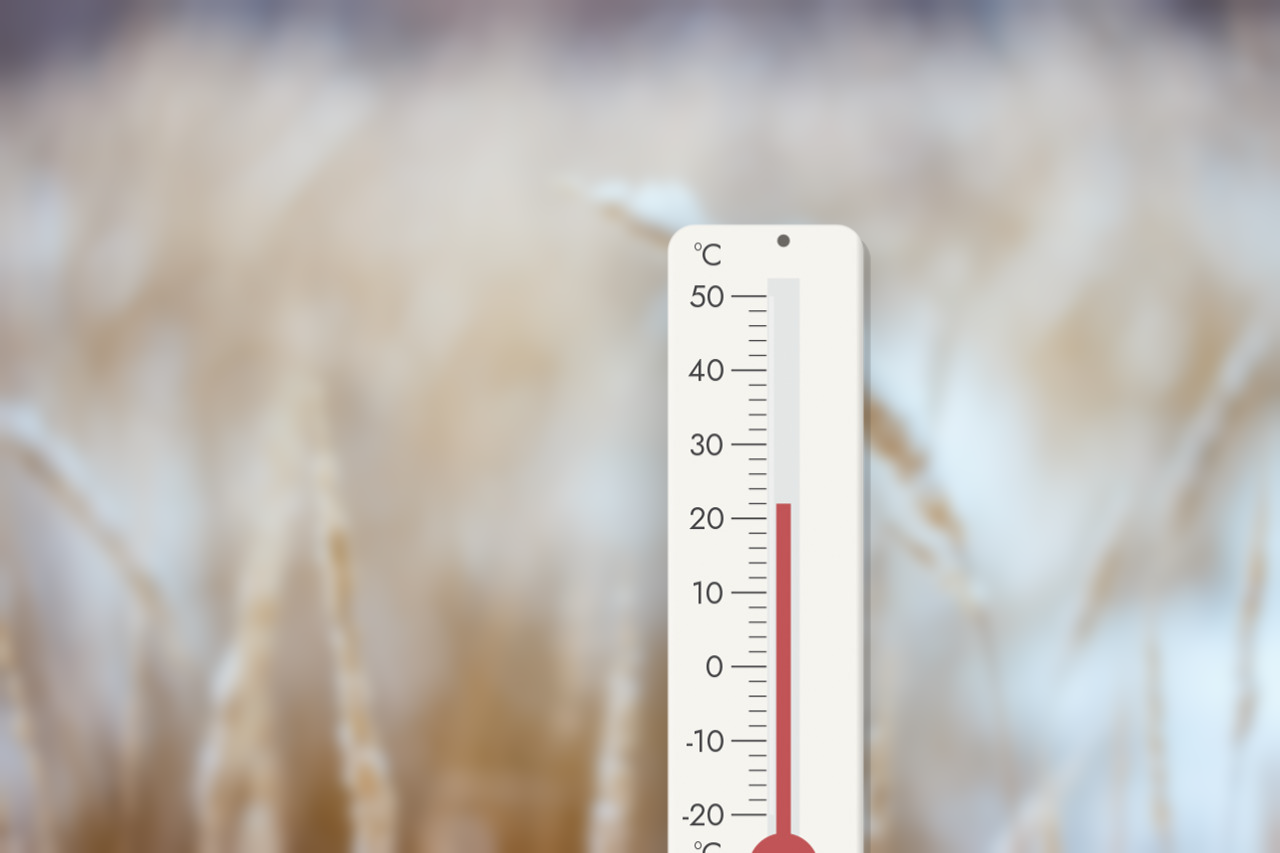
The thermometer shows °C 22
